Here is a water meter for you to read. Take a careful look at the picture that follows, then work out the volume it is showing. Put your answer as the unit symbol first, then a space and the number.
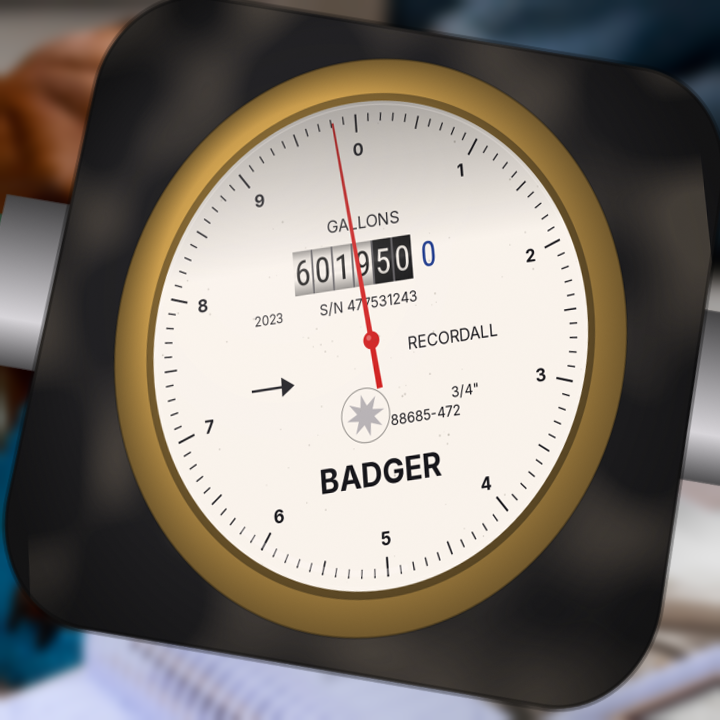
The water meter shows gal 6019499.8
